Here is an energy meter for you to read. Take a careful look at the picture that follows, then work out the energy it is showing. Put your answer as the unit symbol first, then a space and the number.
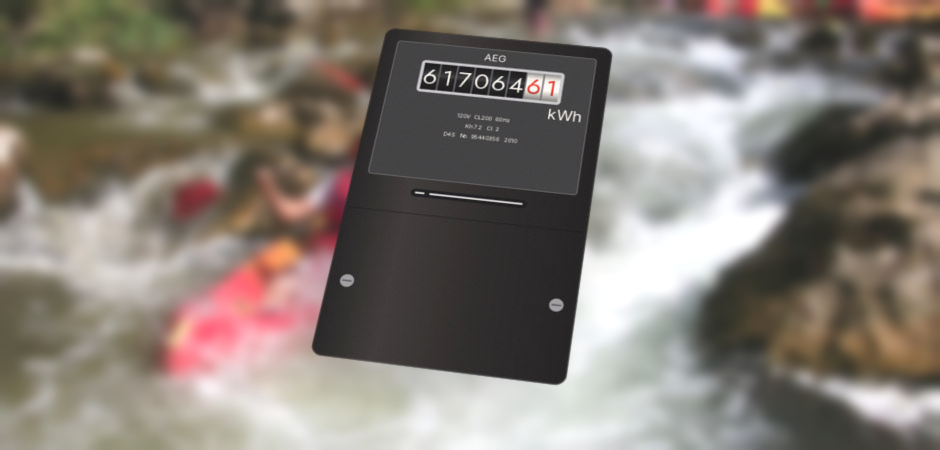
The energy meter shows kWh 617064.61
